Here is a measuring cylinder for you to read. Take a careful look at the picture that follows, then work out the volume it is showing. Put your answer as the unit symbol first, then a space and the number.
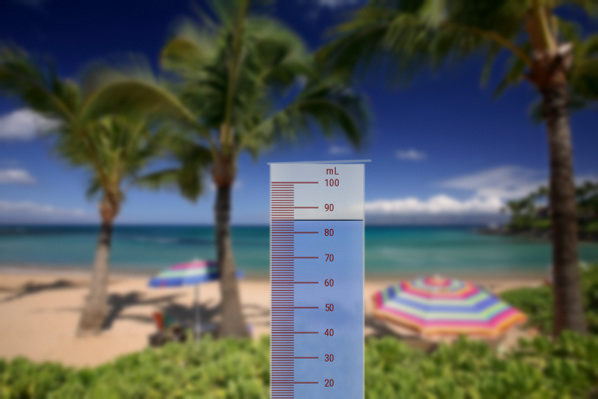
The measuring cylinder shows mL 85
